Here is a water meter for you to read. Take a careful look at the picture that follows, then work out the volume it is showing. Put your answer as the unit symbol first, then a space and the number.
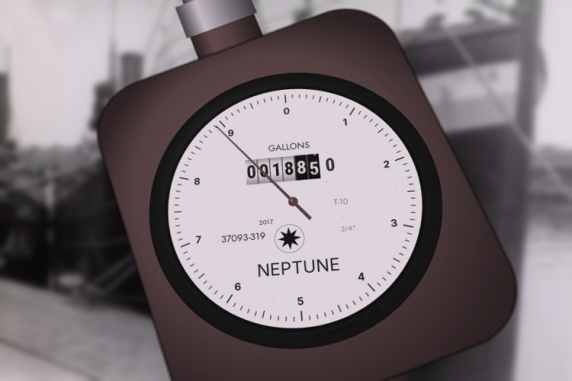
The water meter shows gal 18848.9
